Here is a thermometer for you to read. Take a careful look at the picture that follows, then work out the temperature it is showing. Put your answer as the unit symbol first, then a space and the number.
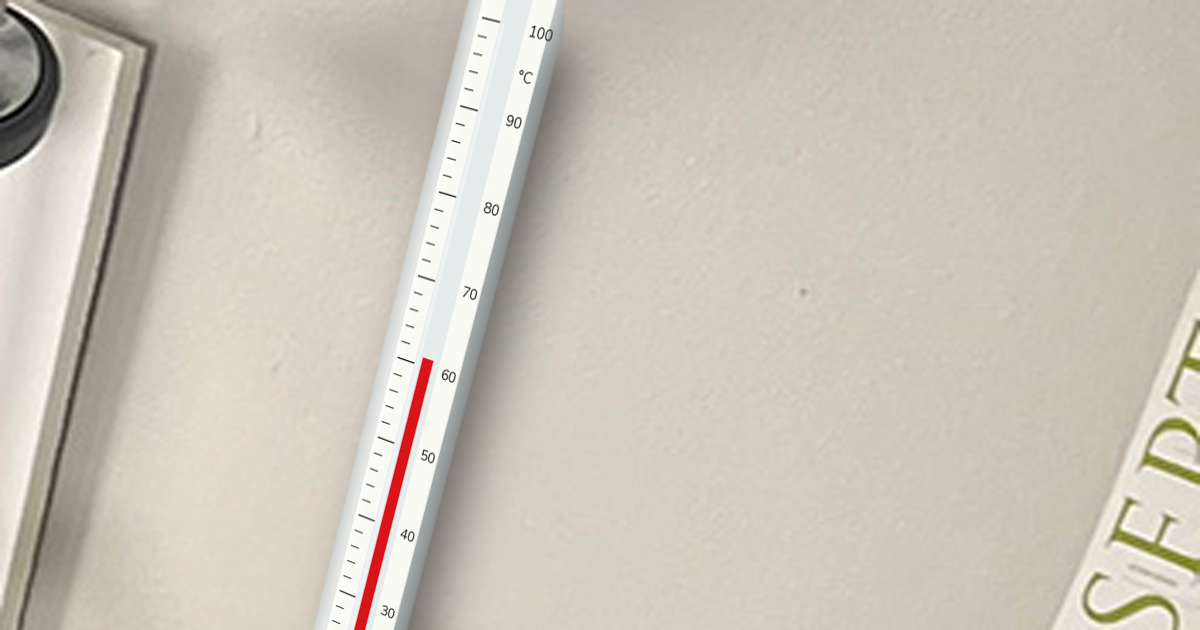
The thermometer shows °C 61
